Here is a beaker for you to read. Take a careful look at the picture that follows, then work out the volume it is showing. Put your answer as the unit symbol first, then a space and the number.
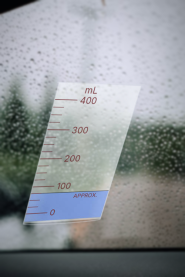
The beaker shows mL 75
